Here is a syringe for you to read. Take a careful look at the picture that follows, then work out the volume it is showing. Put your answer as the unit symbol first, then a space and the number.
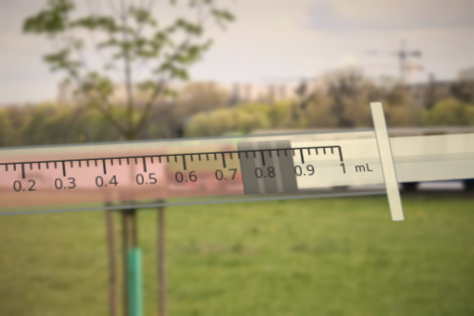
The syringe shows mL 0.74
